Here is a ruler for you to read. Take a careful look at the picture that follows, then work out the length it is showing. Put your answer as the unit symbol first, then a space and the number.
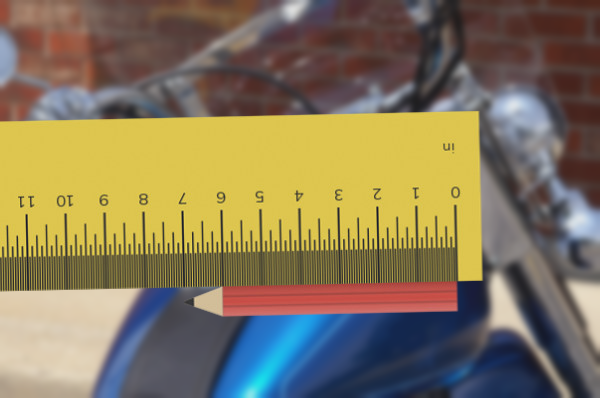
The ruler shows in 7
